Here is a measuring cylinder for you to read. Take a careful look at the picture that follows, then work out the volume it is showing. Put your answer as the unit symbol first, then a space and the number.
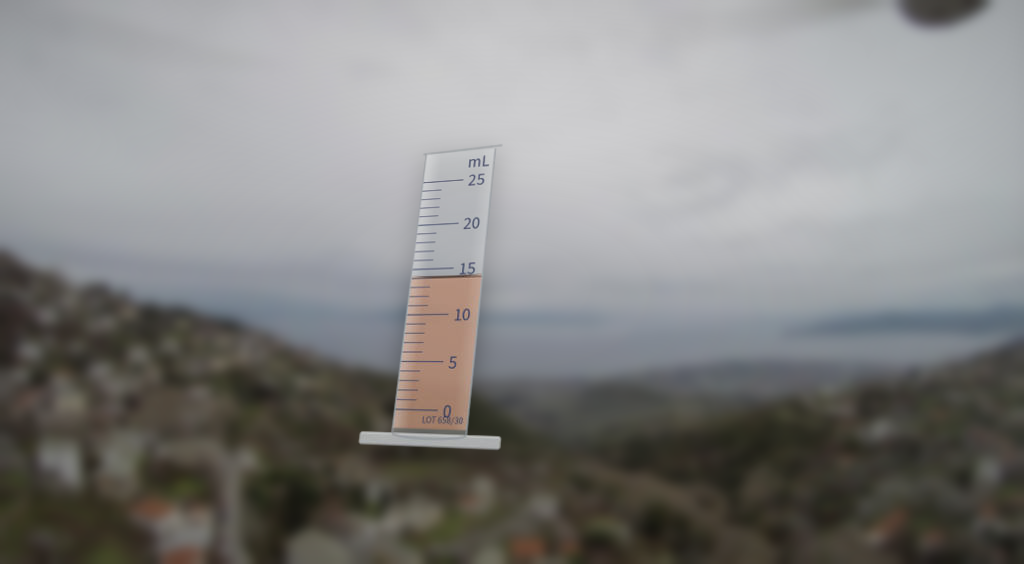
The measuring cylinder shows mL 14
